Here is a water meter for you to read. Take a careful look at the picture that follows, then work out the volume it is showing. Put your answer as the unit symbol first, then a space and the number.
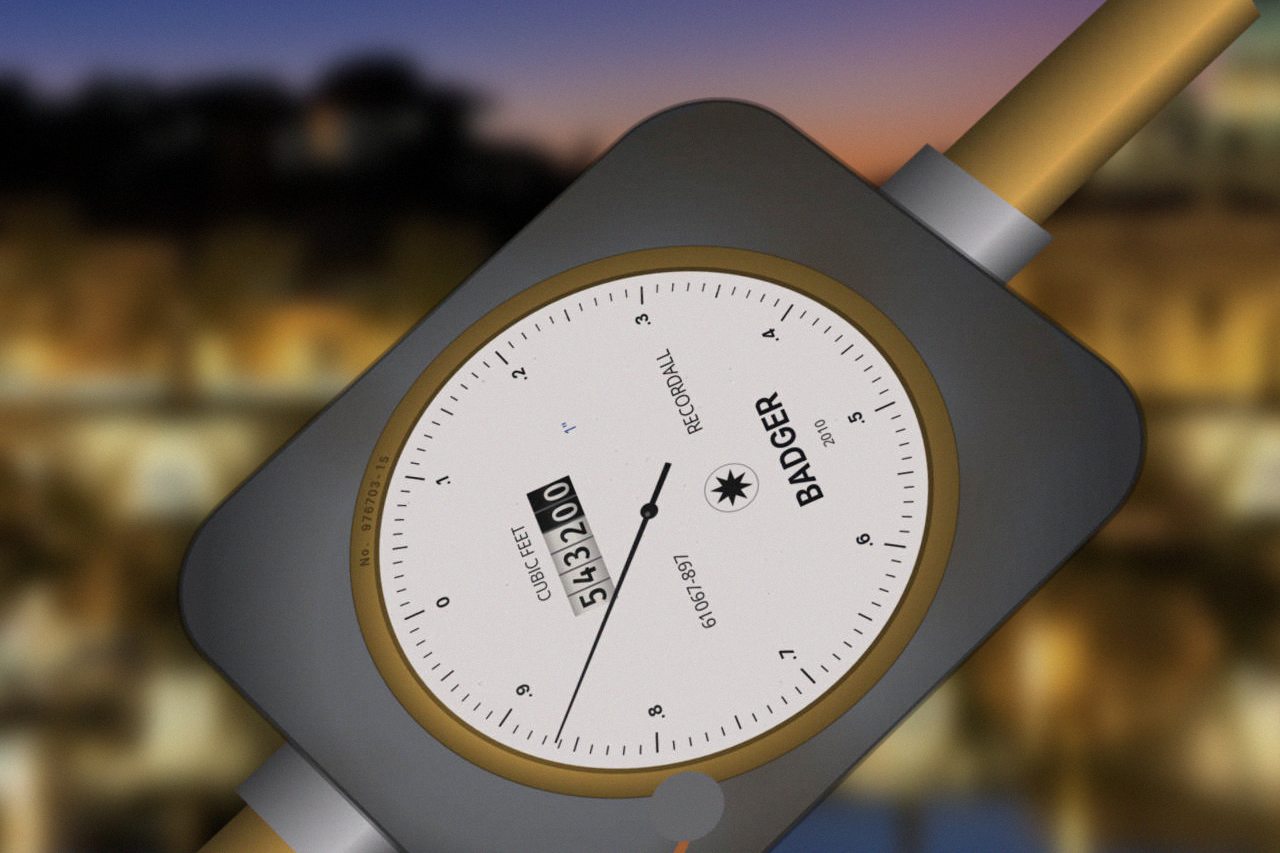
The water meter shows ft³ 543199.86
